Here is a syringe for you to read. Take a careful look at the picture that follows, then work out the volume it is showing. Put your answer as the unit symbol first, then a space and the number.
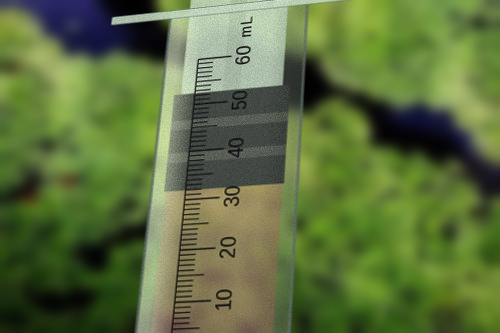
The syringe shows mL 32
